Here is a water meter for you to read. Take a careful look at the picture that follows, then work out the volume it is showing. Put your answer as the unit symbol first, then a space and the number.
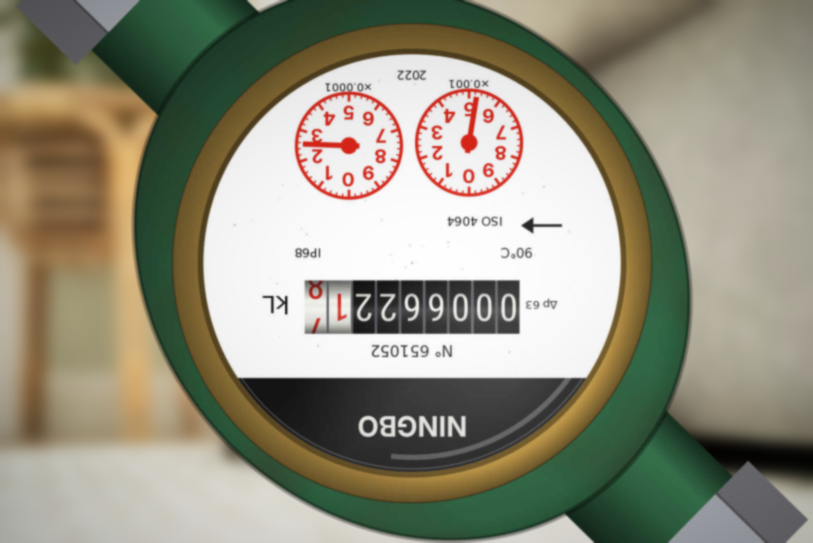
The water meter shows kL 6622.1752
